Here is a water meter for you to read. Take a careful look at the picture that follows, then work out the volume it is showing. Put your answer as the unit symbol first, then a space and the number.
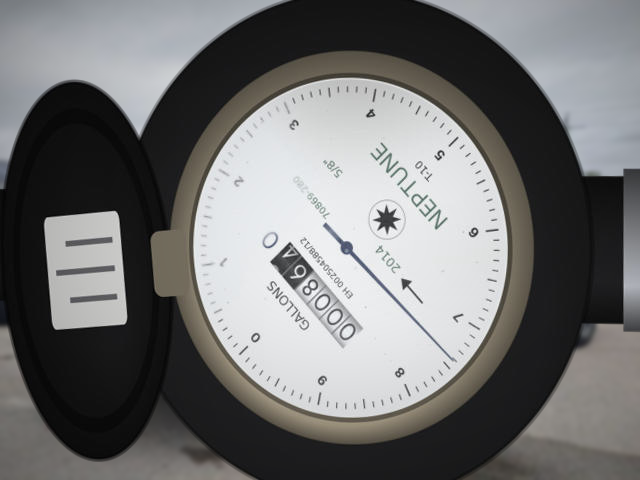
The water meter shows gal 8637.4
